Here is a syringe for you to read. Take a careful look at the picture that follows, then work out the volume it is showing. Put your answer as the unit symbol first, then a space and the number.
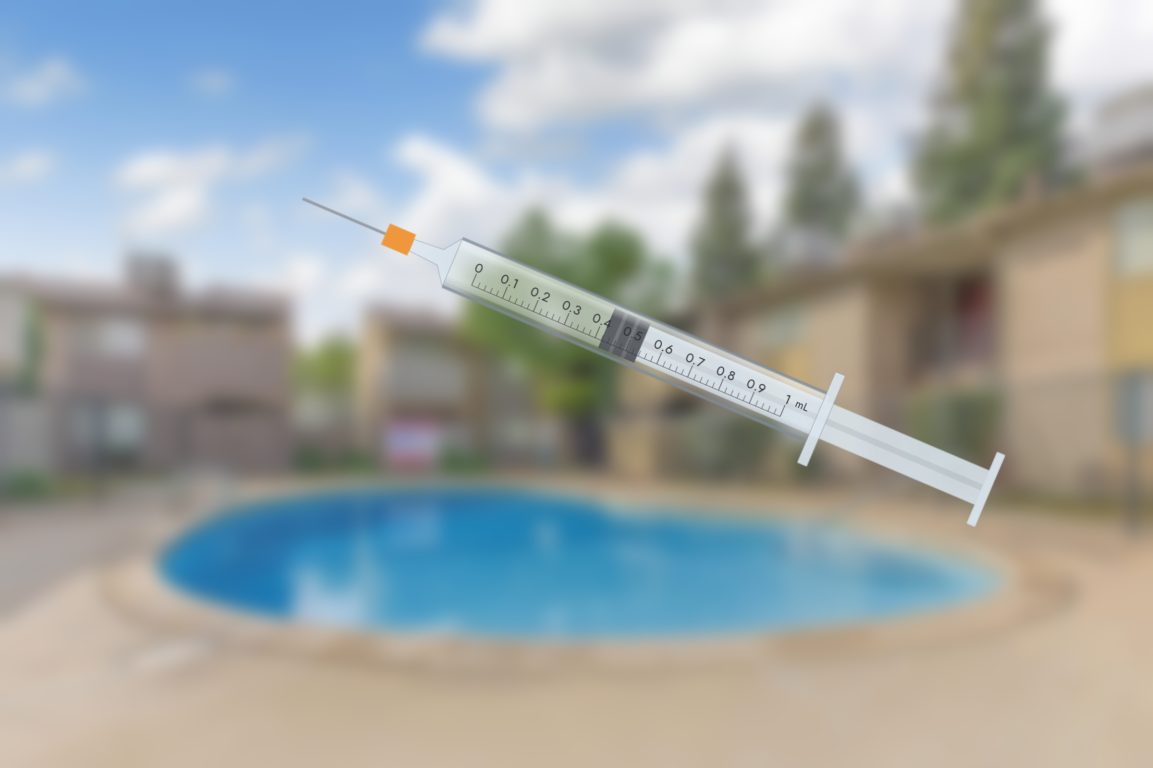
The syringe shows mL 0.42
